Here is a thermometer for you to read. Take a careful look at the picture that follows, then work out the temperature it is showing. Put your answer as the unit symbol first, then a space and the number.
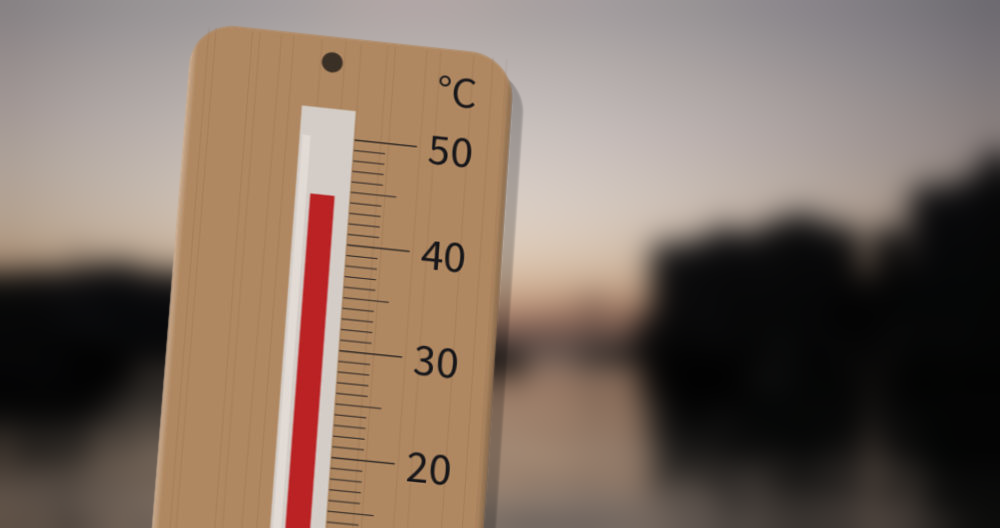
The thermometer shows °C 44.5
